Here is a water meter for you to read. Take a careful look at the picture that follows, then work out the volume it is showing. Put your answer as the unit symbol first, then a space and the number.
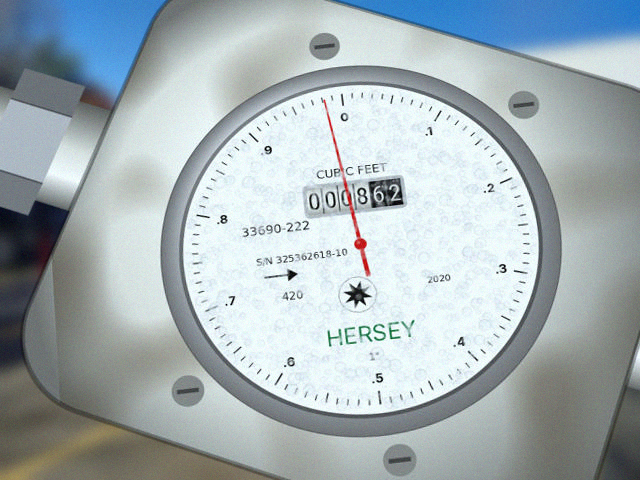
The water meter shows ft³ 861.98
